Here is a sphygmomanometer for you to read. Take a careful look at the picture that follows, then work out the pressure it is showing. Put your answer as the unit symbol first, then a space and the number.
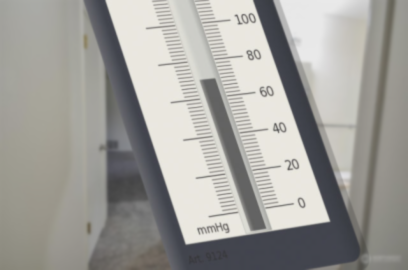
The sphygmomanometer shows mmHg 70
